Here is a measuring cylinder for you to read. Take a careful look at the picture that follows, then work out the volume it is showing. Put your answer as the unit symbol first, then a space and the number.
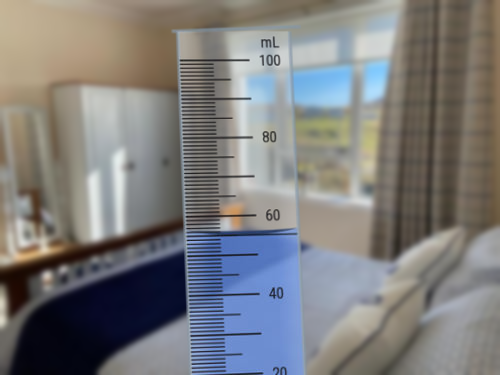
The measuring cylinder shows mL 55
